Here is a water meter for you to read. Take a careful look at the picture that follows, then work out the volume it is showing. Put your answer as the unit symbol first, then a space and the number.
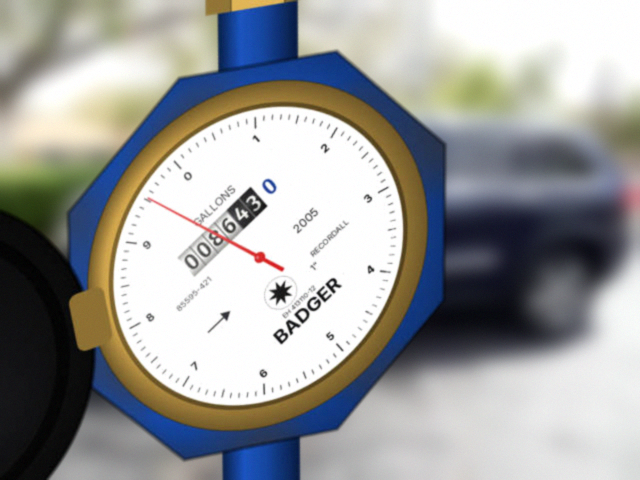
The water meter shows gal 86429.5
